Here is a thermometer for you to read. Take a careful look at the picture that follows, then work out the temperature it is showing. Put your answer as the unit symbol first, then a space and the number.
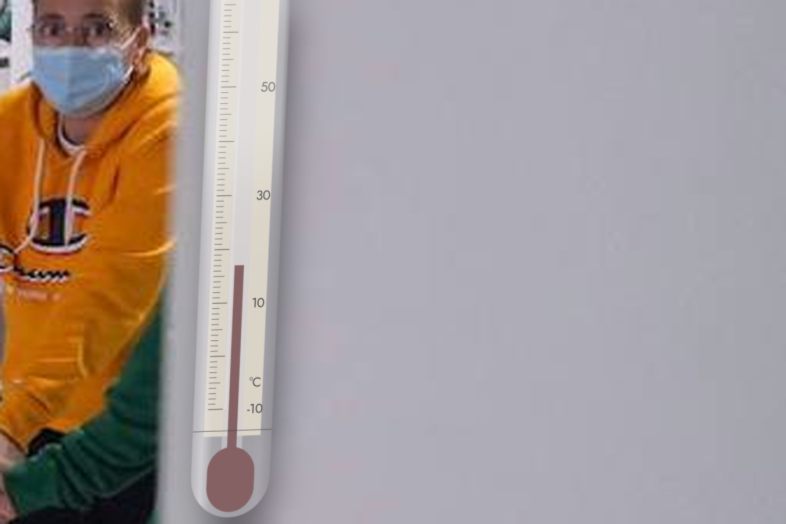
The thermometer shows °C 17
